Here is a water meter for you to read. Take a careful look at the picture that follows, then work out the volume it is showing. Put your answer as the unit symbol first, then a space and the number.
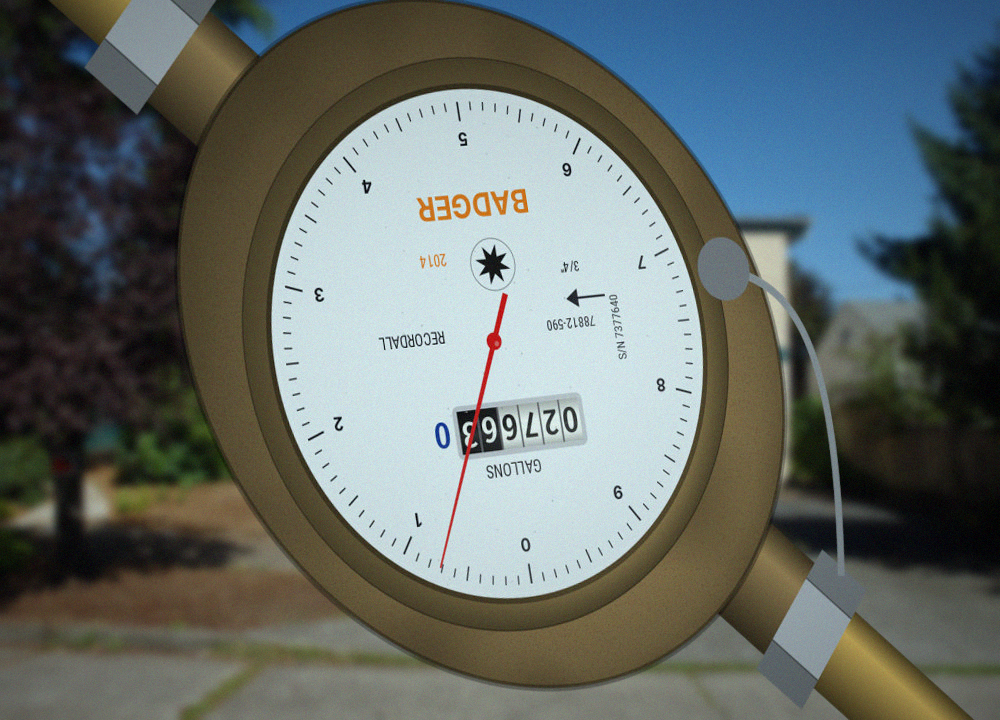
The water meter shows gal 276630.7
